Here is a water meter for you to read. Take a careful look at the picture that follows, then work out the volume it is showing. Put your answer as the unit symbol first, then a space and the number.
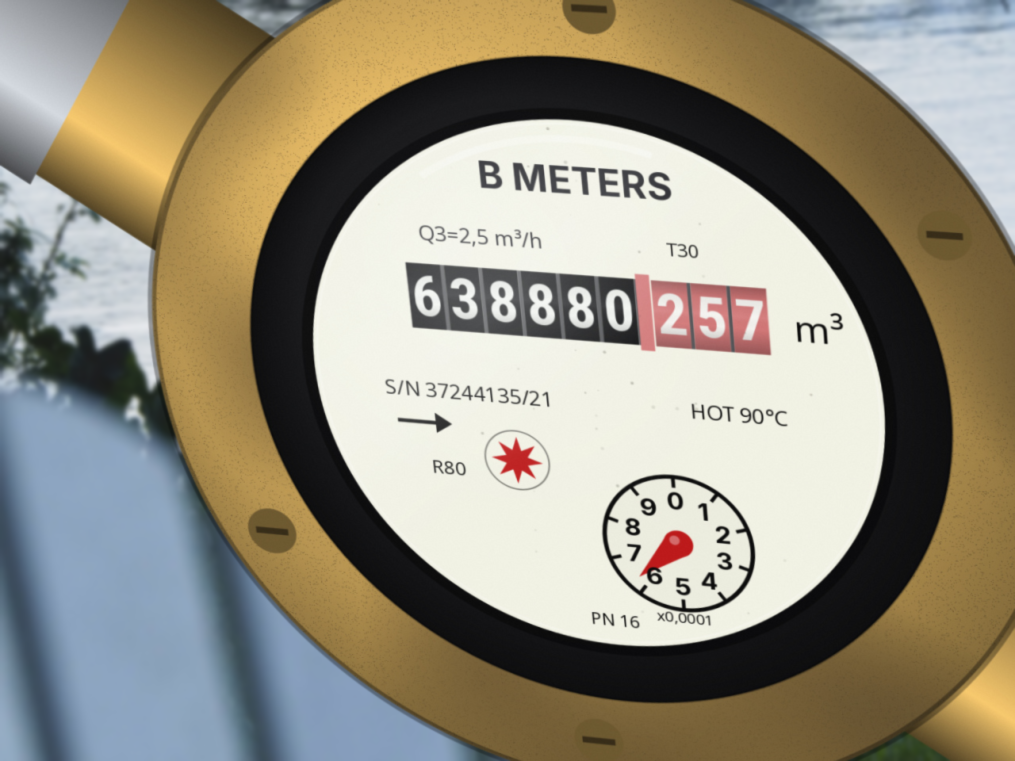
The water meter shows m³ 638880.2576
